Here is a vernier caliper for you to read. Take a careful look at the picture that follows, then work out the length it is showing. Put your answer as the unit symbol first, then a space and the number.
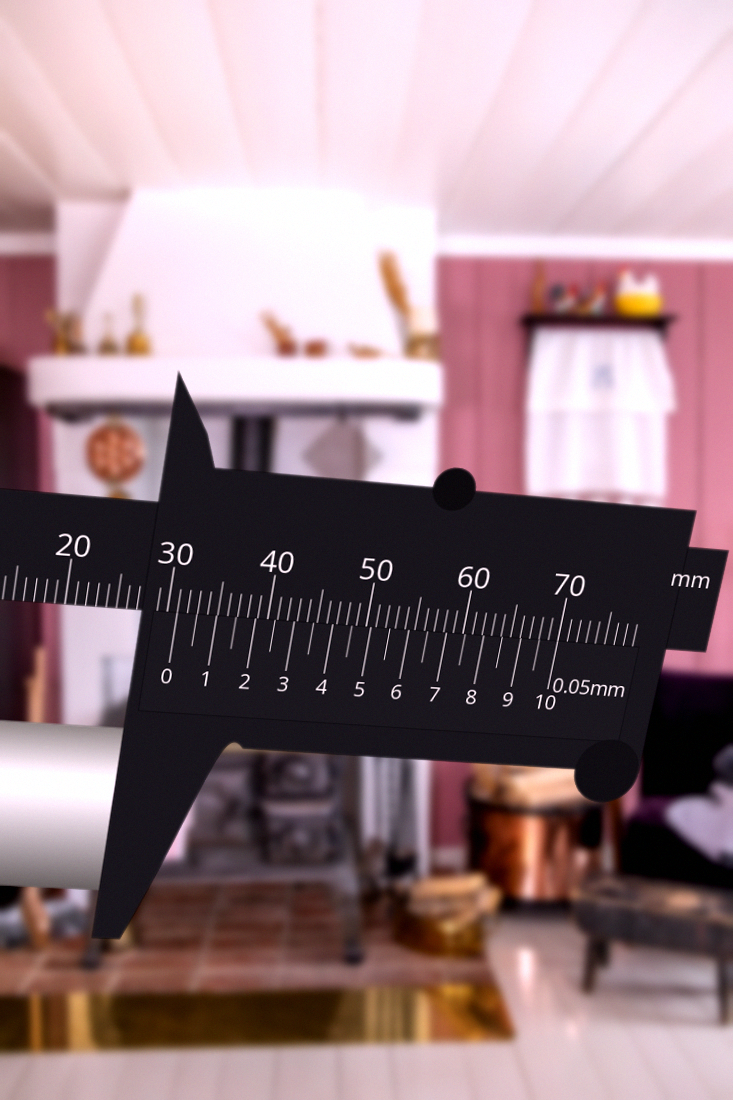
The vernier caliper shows mm 31.0
